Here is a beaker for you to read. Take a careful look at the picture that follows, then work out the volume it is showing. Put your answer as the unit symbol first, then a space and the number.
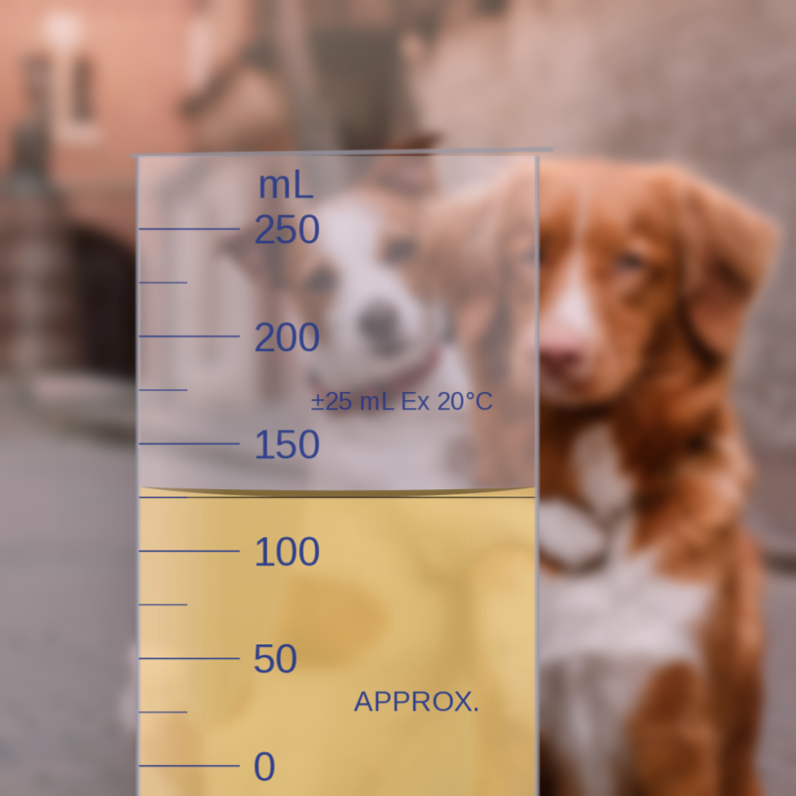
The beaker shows mL 125
